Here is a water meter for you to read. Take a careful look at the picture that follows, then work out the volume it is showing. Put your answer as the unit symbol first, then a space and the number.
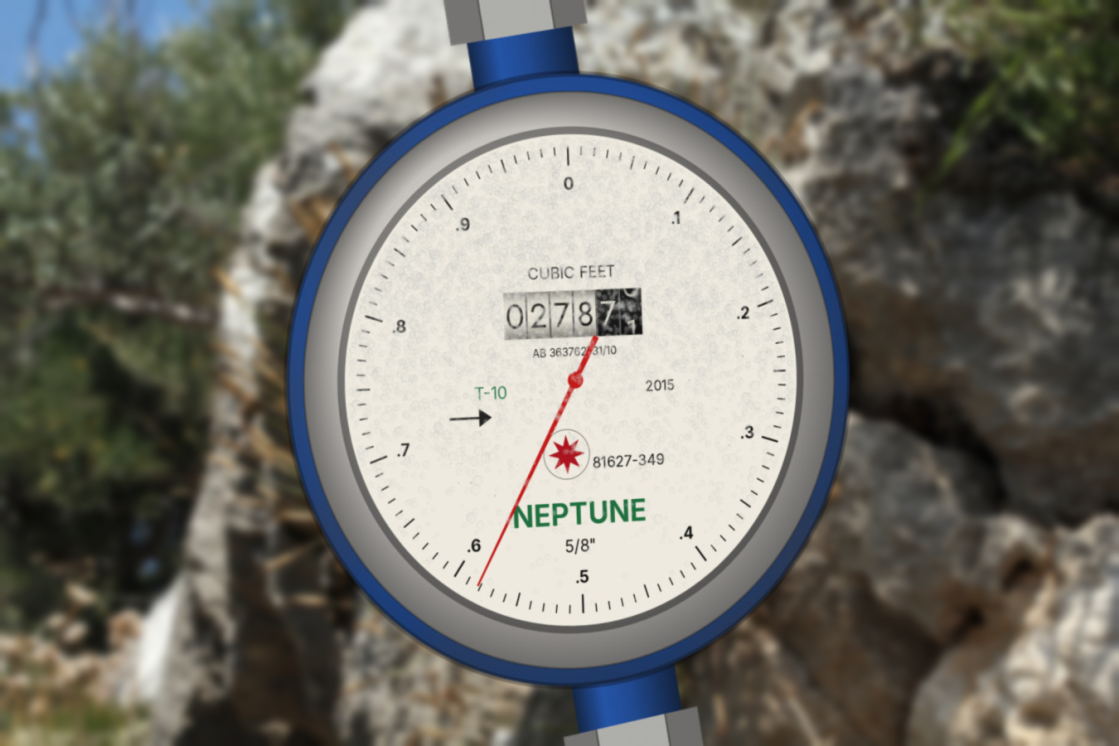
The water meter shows ft³ 27870.58
